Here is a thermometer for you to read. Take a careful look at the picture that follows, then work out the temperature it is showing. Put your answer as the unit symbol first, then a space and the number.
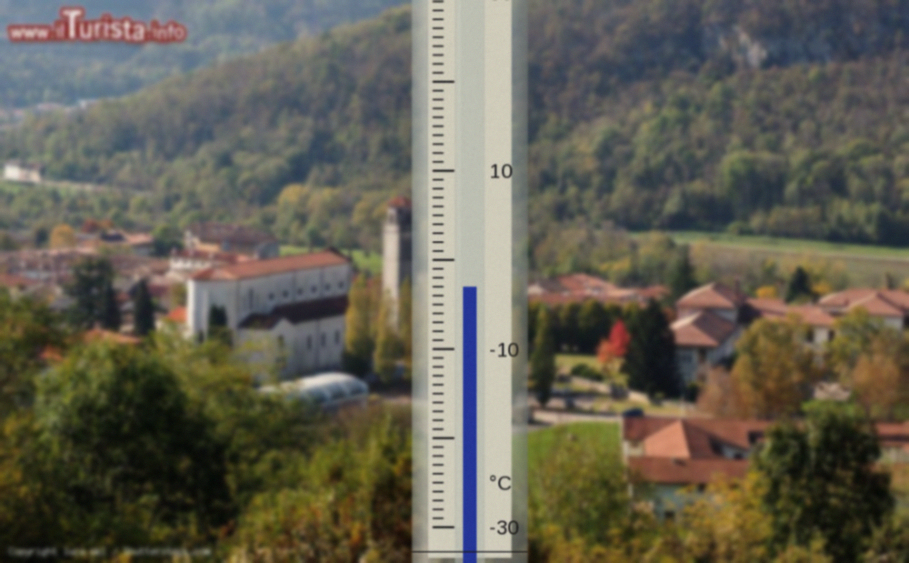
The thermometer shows °C -3
